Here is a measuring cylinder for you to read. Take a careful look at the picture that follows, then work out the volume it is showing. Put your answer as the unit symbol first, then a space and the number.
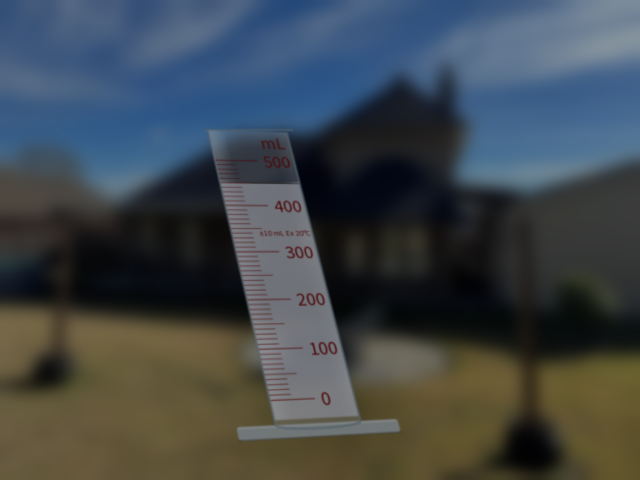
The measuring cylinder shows mL 450
